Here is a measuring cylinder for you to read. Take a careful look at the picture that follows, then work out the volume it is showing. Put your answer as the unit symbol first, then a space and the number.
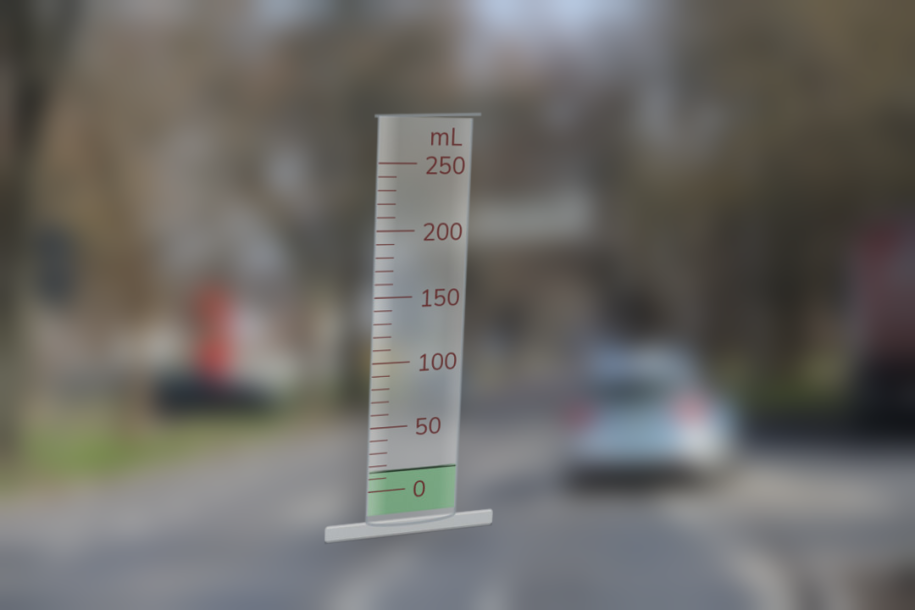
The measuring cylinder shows mL 15
